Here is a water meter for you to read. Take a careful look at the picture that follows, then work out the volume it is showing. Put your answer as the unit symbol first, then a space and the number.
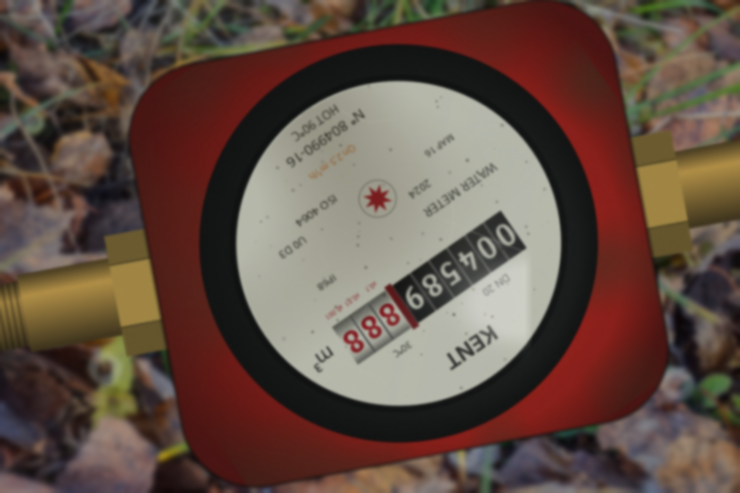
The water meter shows m³ 4589.888
